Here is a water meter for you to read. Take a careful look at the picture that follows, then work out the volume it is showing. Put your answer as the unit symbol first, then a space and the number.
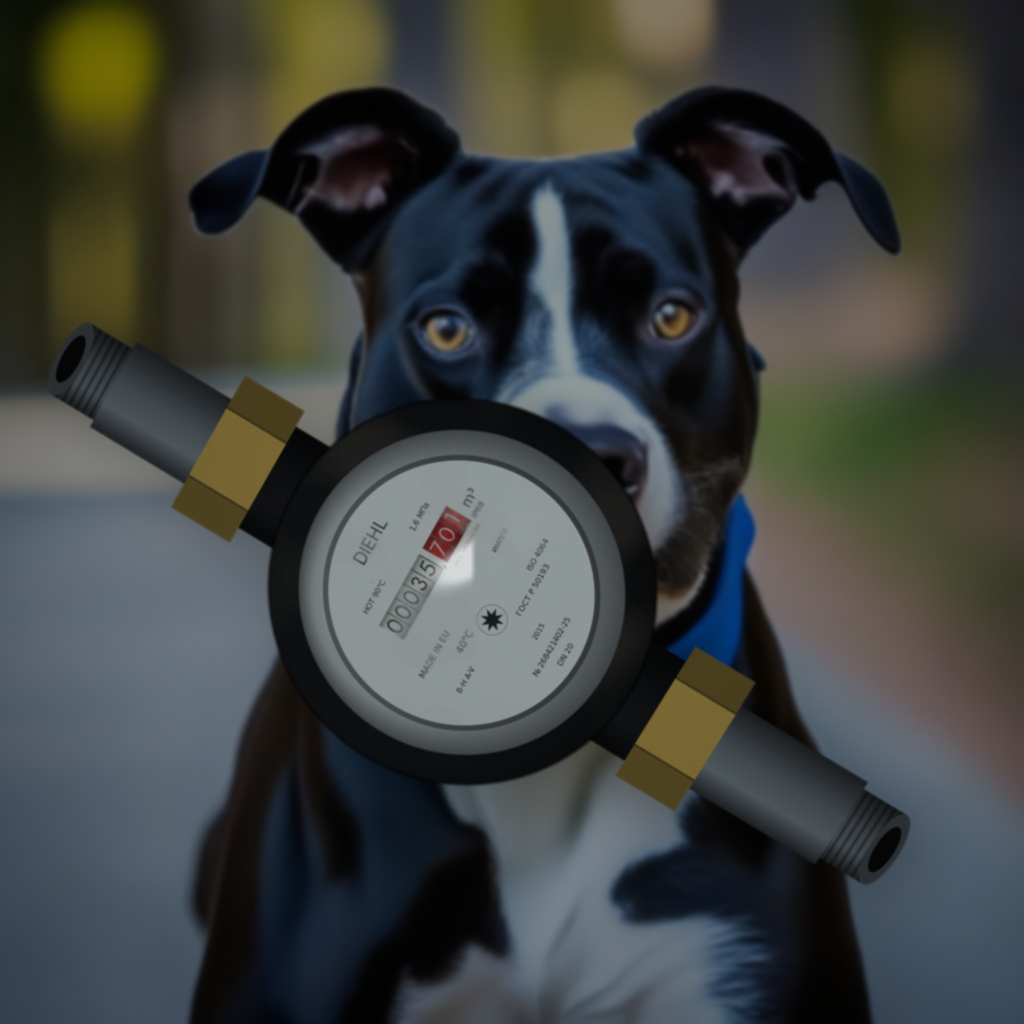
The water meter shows m³ 35.701
